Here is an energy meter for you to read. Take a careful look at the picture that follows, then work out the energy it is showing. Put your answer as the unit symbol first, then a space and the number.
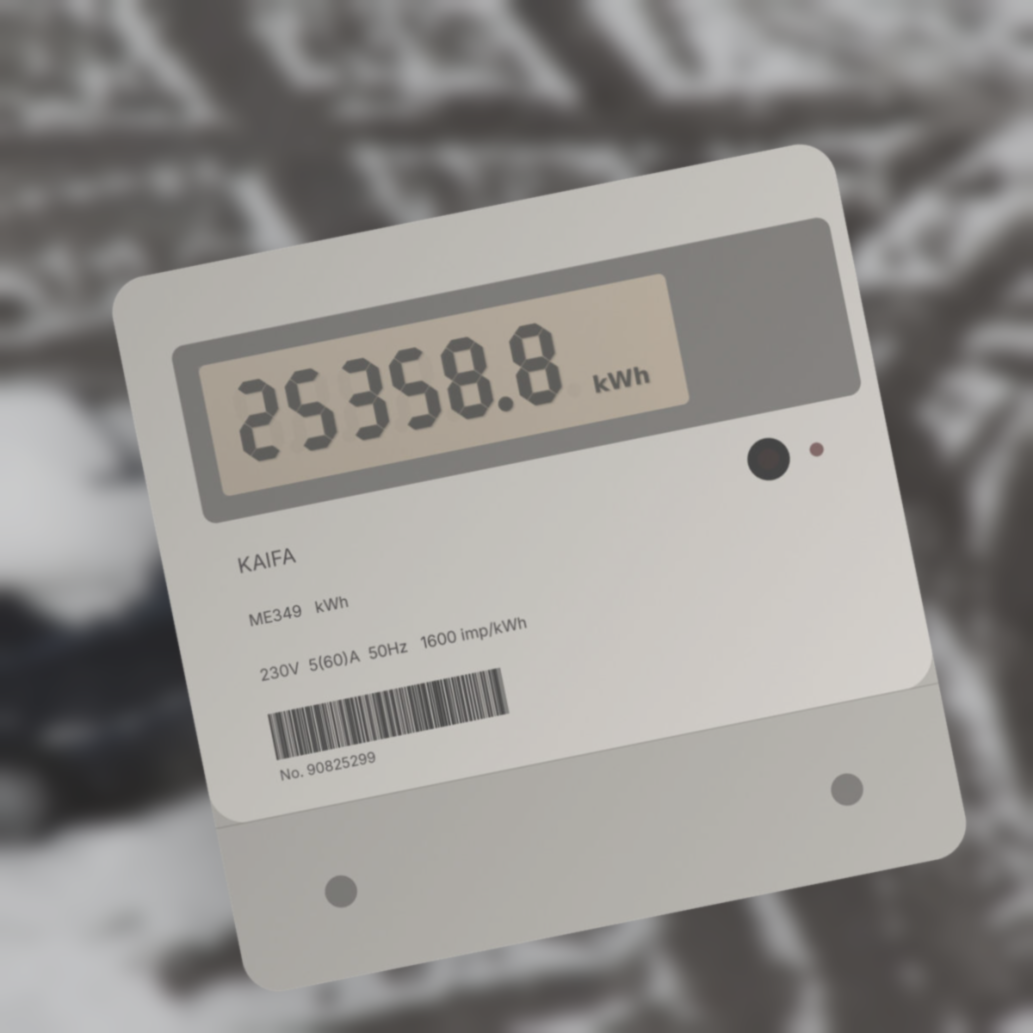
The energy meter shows kWh 25358.8
